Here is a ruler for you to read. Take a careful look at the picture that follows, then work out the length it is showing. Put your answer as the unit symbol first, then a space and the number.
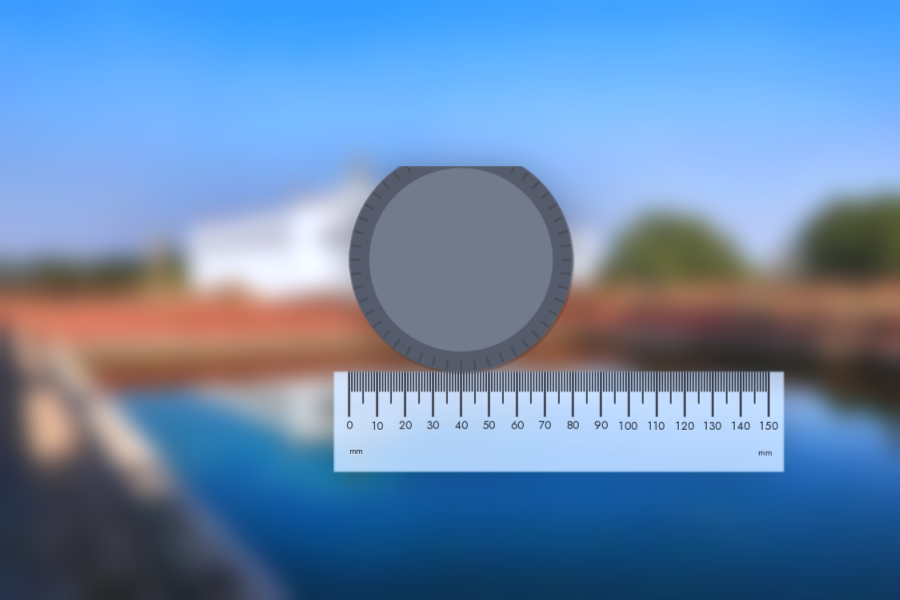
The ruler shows mm 80
